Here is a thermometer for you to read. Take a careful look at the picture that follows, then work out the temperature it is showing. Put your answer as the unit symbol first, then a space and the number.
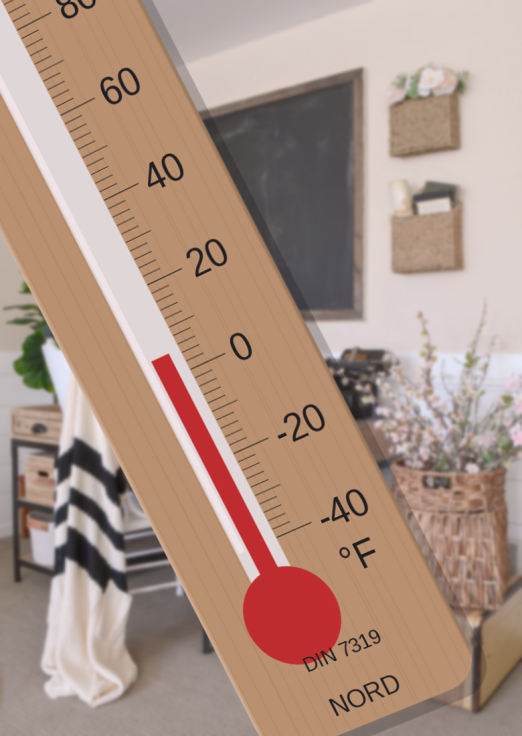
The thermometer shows °F 5
